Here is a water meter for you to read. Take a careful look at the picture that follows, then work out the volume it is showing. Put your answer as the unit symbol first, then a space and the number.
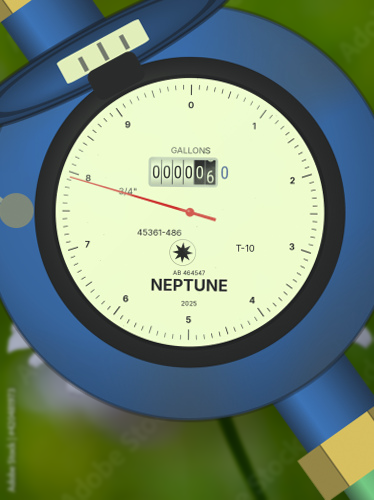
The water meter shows gal 57.9
